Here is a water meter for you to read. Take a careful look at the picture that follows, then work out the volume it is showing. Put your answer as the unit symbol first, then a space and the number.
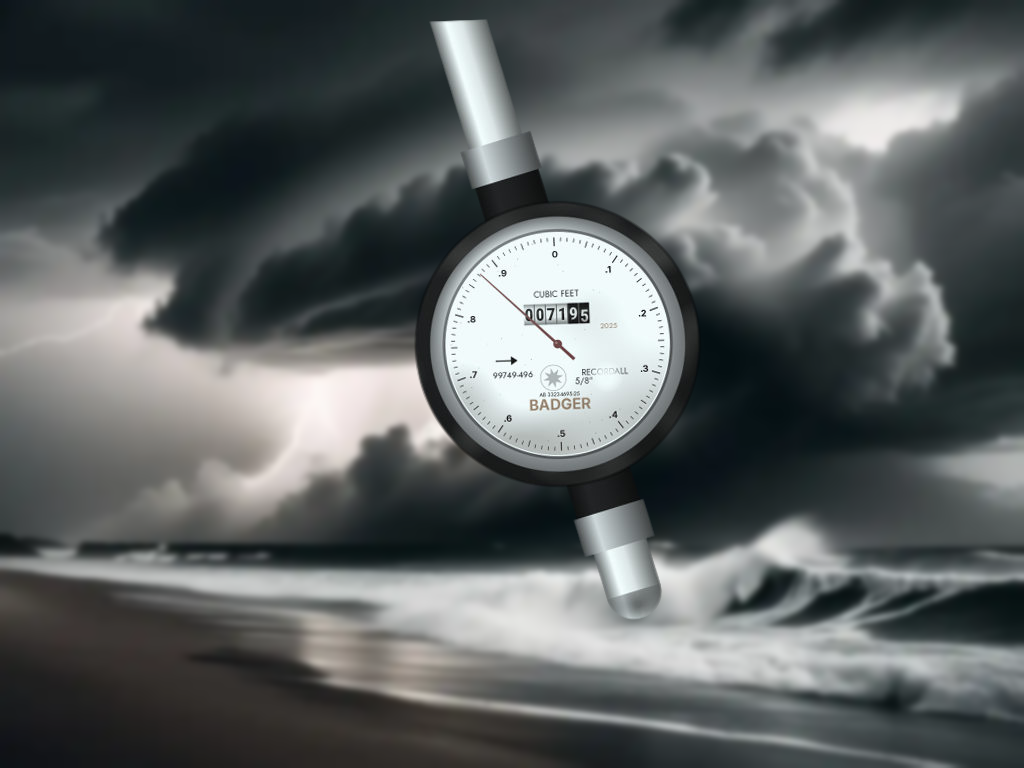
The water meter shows ft³ 7194.87
